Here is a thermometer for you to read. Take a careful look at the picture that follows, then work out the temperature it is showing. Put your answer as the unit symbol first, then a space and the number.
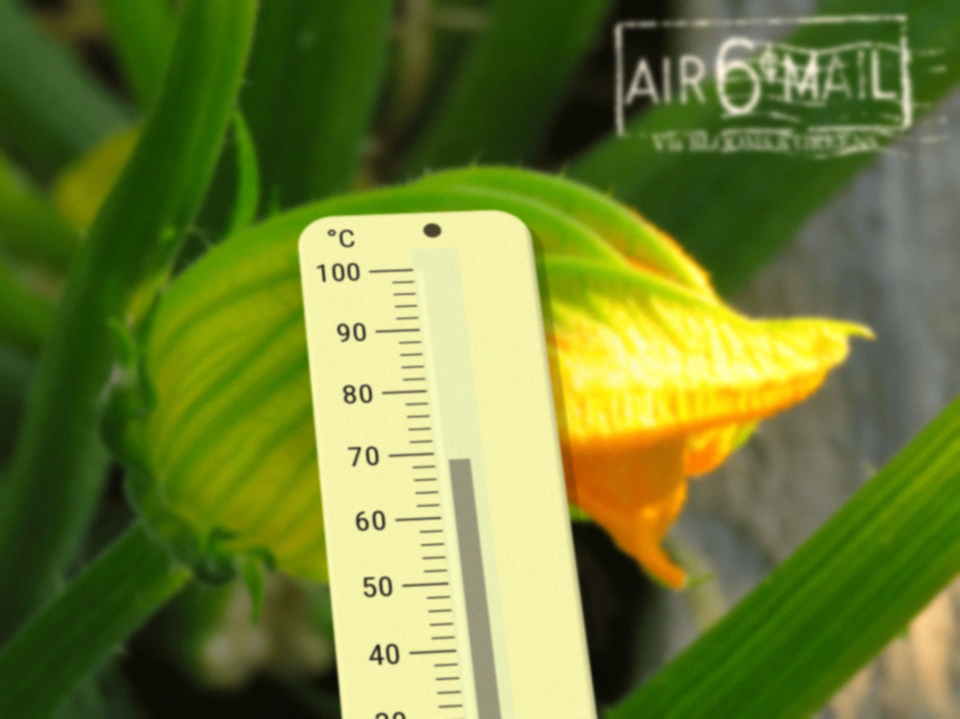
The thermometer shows °C 69
